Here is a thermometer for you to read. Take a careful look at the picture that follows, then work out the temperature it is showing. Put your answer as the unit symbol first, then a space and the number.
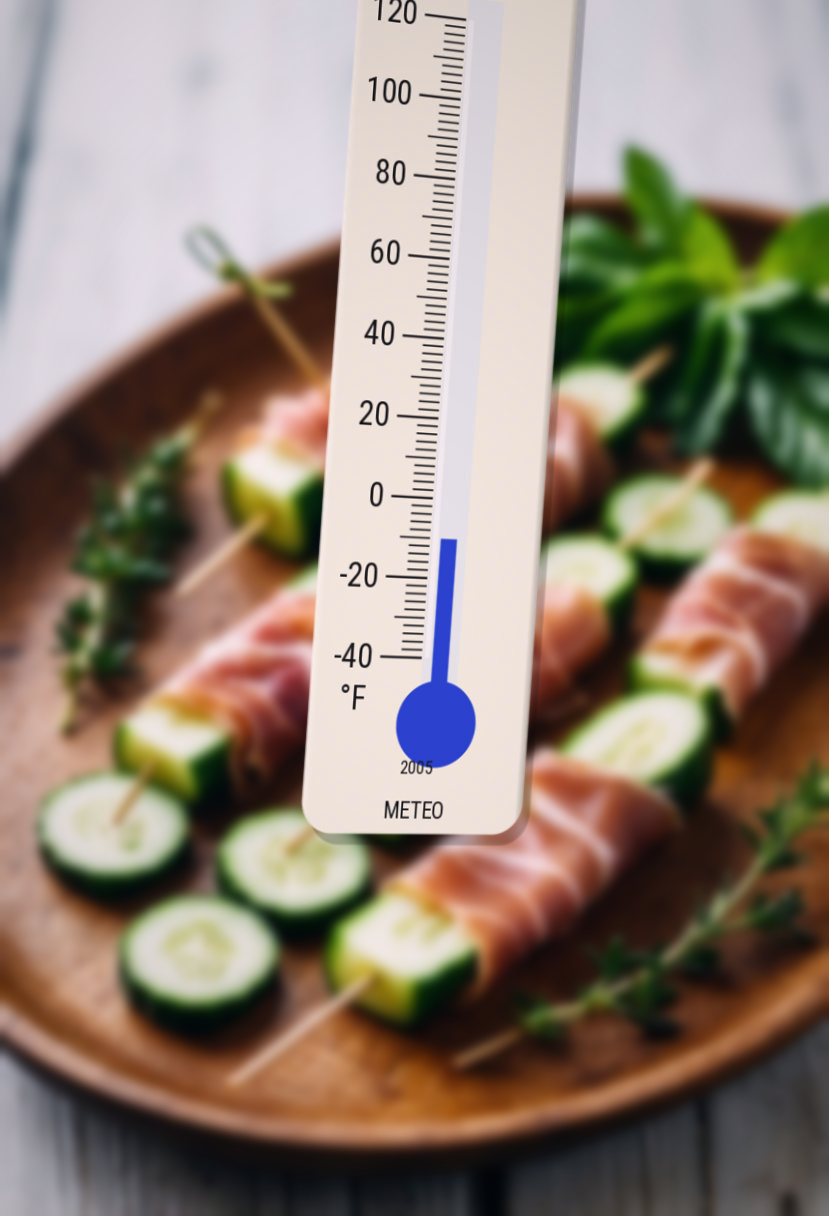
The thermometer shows °F -10
